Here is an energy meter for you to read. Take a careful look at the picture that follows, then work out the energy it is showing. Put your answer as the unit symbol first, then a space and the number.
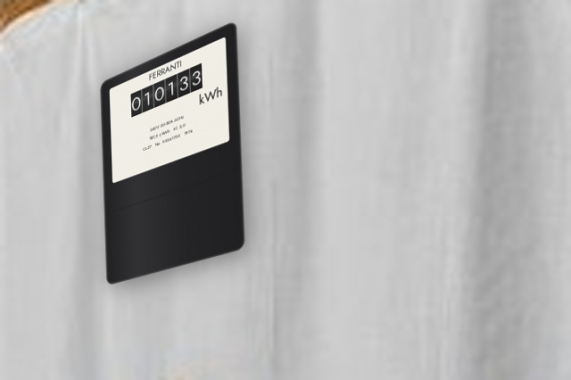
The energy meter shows kWh 10133
